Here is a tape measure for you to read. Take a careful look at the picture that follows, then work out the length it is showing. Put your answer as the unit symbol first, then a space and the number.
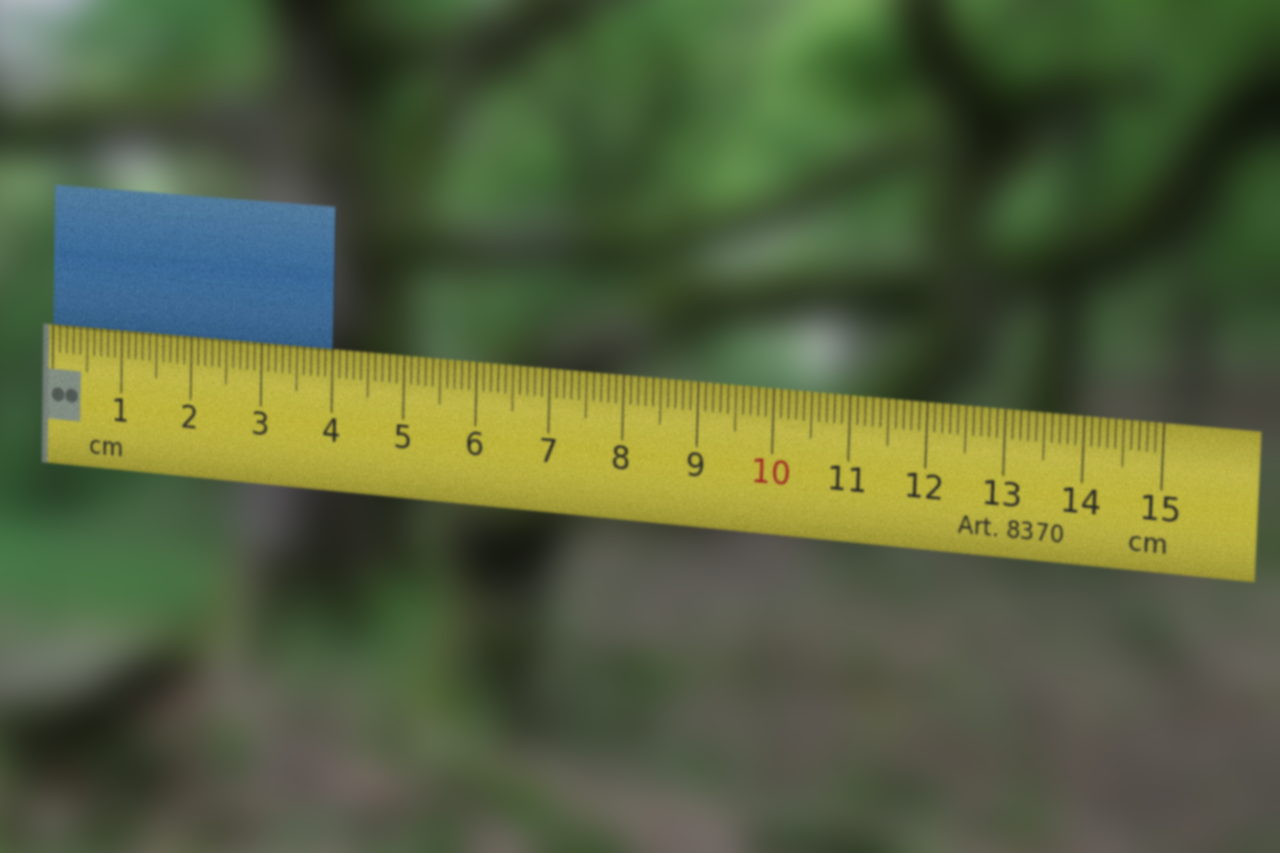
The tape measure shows cm 4
